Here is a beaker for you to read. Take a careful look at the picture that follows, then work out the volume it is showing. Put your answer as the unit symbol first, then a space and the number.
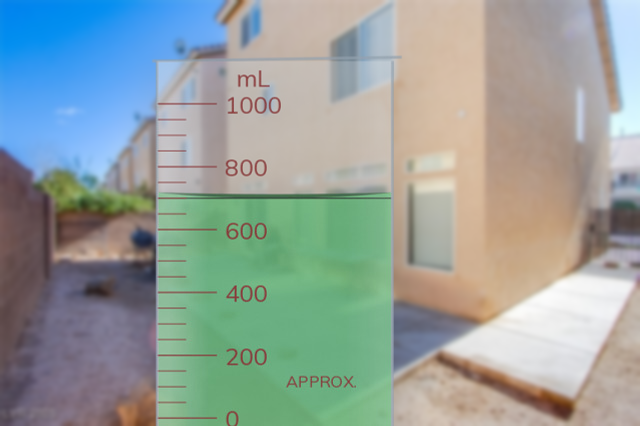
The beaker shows mL 700
